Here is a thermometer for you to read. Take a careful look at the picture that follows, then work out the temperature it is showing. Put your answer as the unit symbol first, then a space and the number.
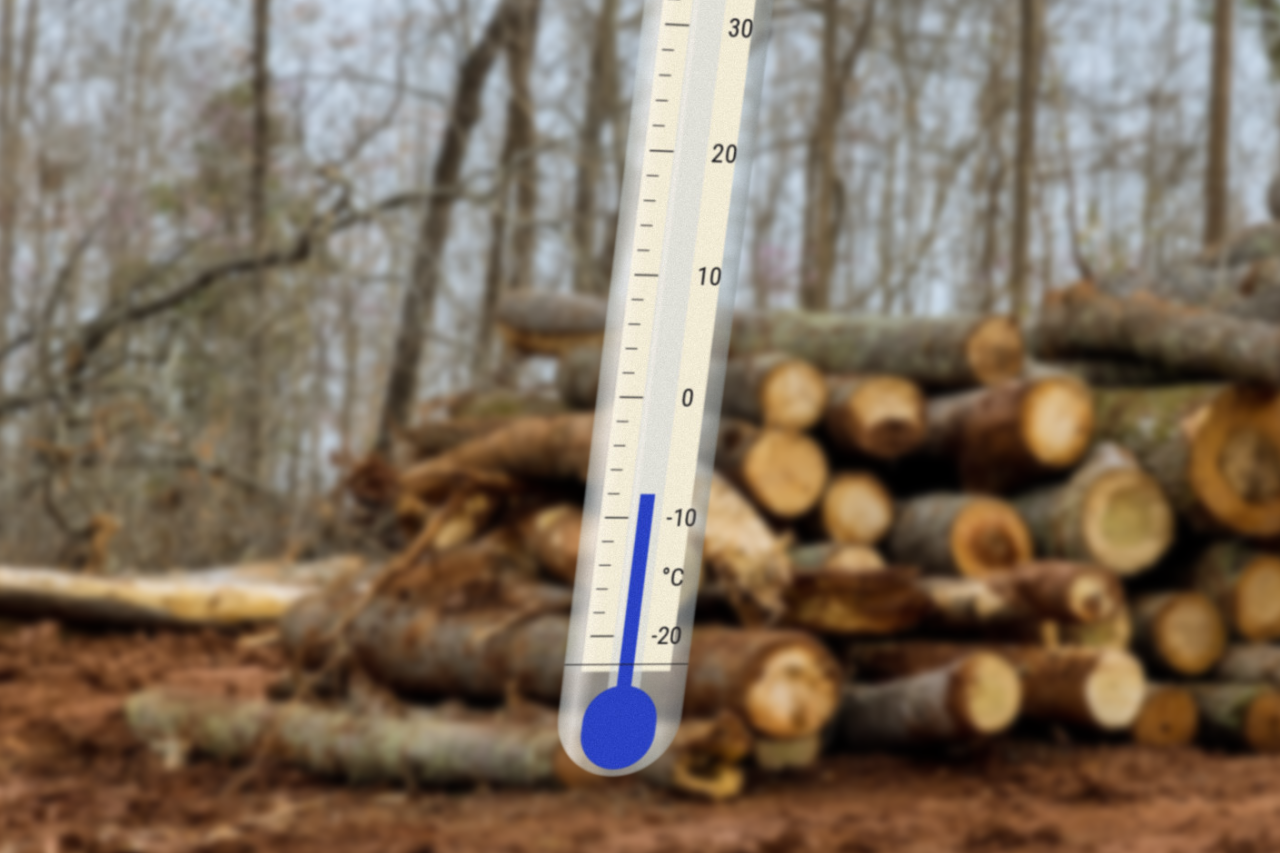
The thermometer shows °C -8
